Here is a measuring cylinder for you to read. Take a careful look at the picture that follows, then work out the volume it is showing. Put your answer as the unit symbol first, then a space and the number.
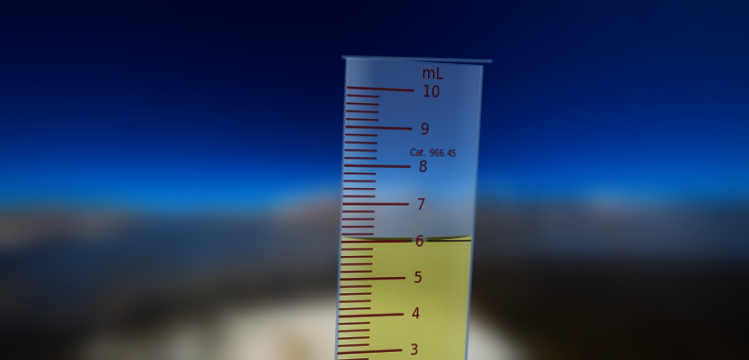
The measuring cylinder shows mL 6
